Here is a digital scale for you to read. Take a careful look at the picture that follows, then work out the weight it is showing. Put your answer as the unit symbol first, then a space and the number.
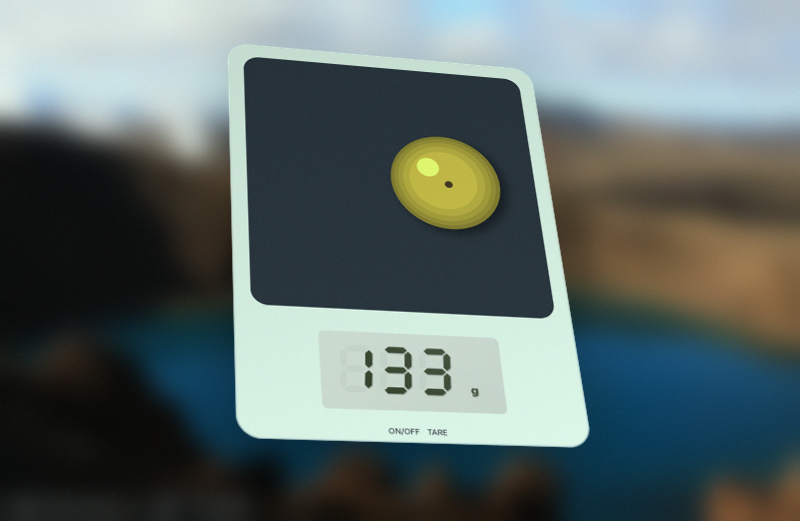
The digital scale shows g 133
